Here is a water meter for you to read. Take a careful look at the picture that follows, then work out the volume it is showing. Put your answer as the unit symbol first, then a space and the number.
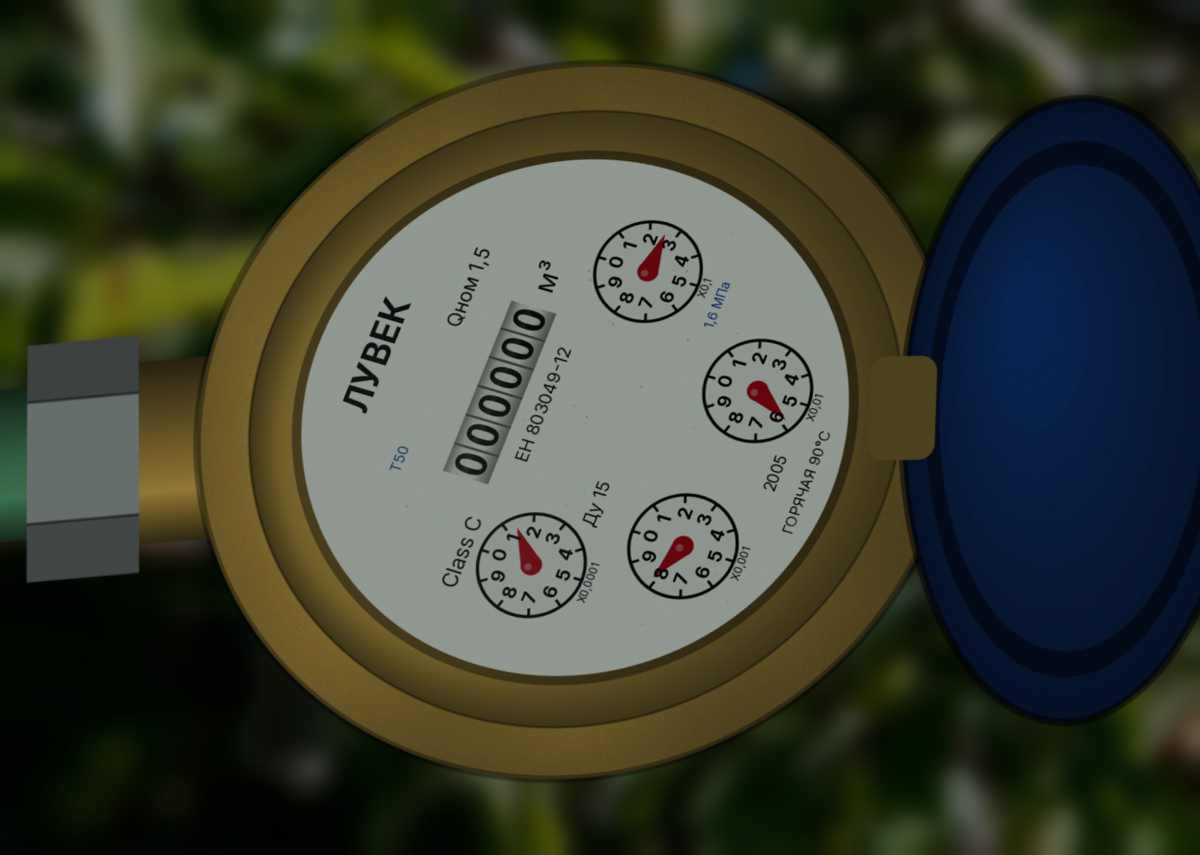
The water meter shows m³ 0.2581
